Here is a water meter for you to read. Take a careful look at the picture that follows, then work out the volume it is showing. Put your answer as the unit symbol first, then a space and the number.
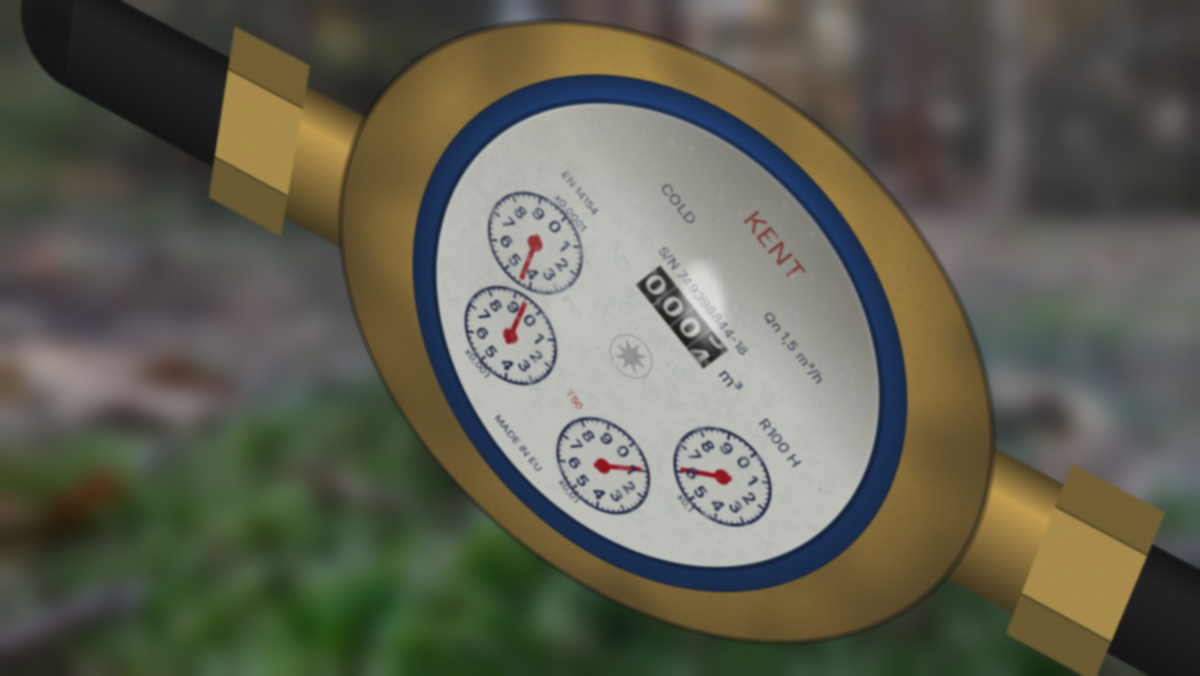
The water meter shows m³ 3.6094
